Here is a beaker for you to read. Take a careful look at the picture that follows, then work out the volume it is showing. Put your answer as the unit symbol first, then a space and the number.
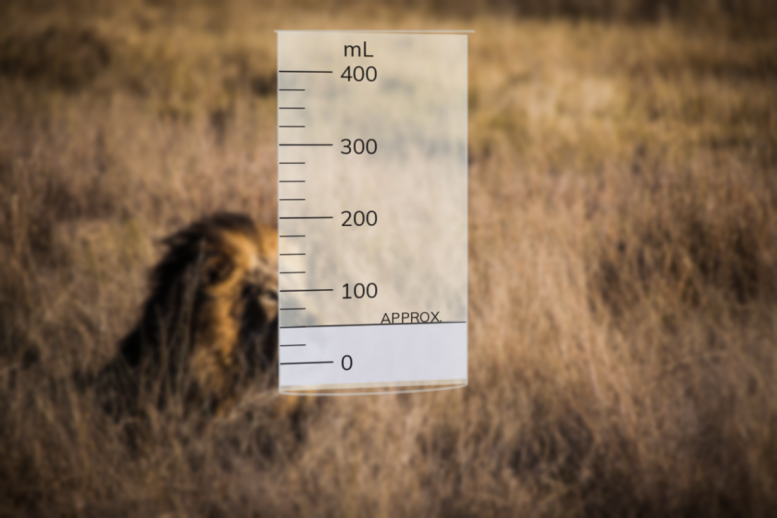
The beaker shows mL 50
